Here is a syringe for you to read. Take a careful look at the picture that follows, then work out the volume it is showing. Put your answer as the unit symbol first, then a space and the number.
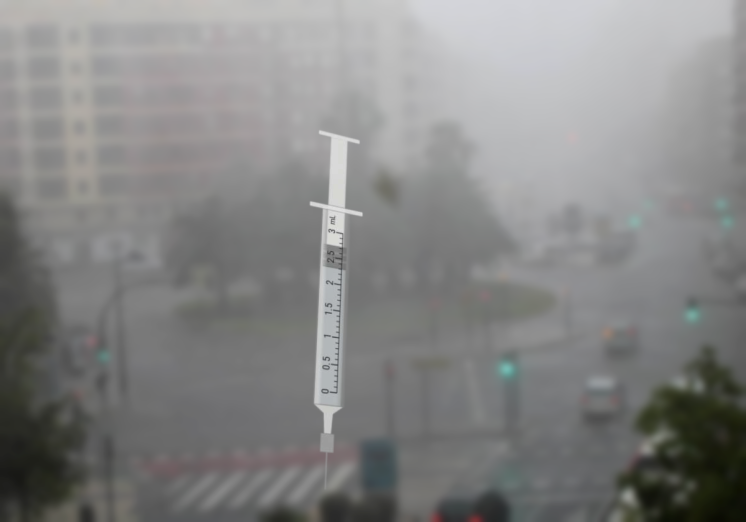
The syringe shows mL 2.3
